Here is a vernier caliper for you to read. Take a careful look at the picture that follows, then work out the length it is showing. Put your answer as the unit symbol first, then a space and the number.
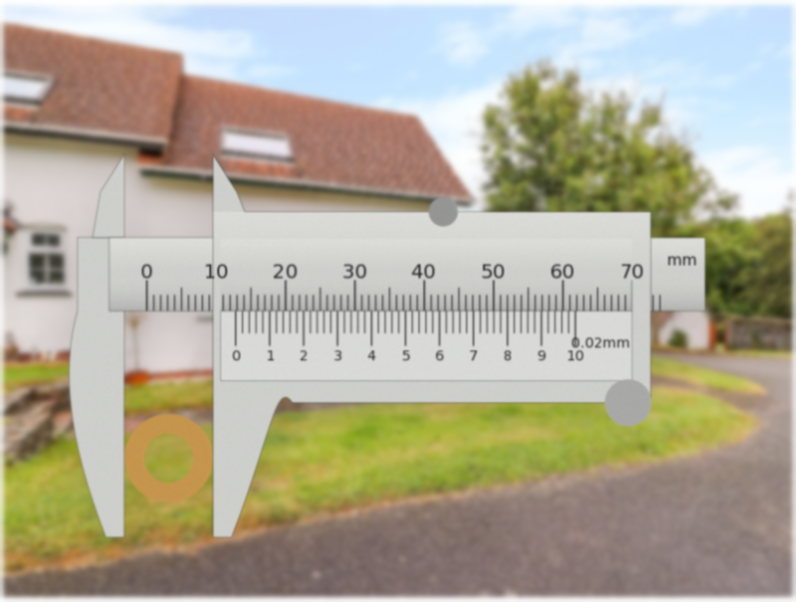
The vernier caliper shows mm 12.8
